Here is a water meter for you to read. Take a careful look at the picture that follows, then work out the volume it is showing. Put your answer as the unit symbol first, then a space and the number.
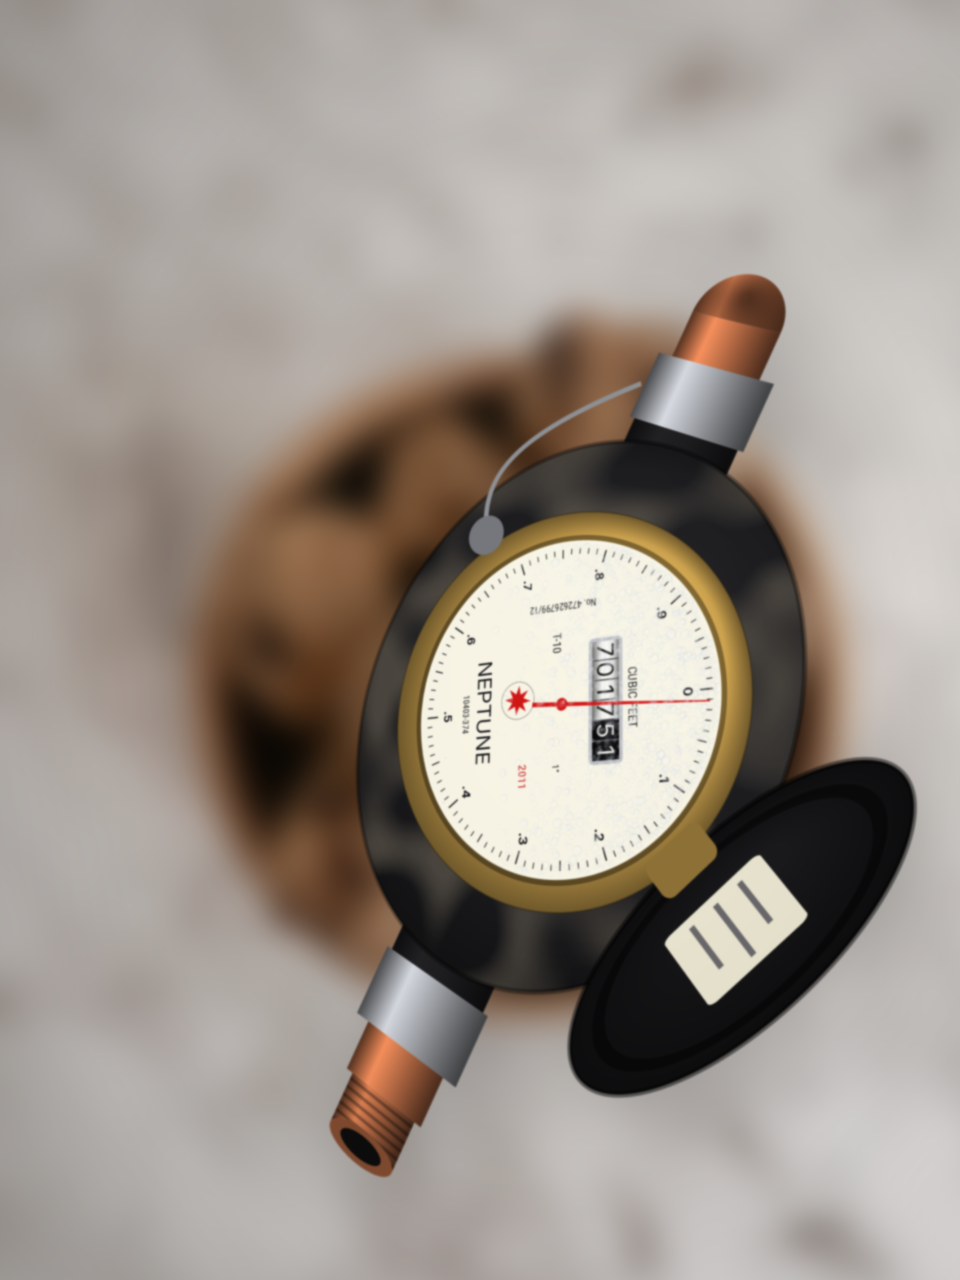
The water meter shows ft³ 701751.01
